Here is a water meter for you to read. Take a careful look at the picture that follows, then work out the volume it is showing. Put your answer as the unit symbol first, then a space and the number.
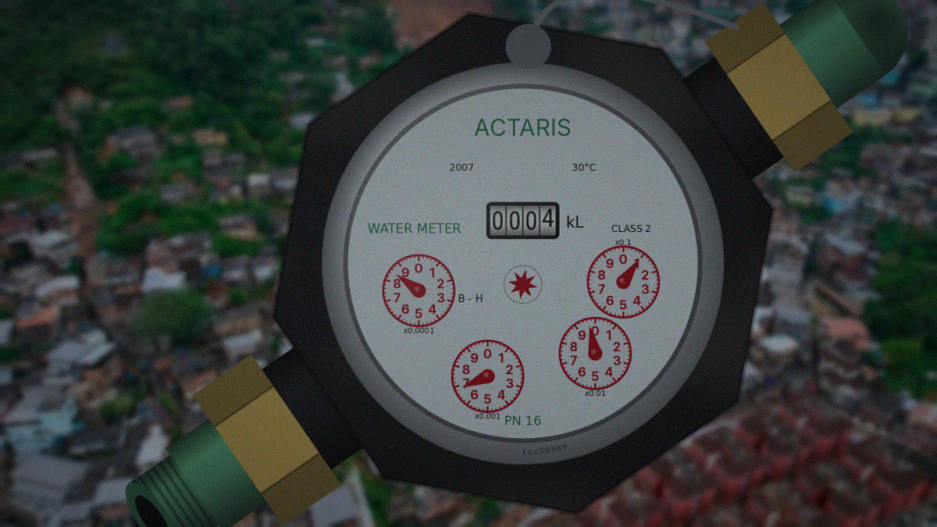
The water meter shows kL 4.0968
